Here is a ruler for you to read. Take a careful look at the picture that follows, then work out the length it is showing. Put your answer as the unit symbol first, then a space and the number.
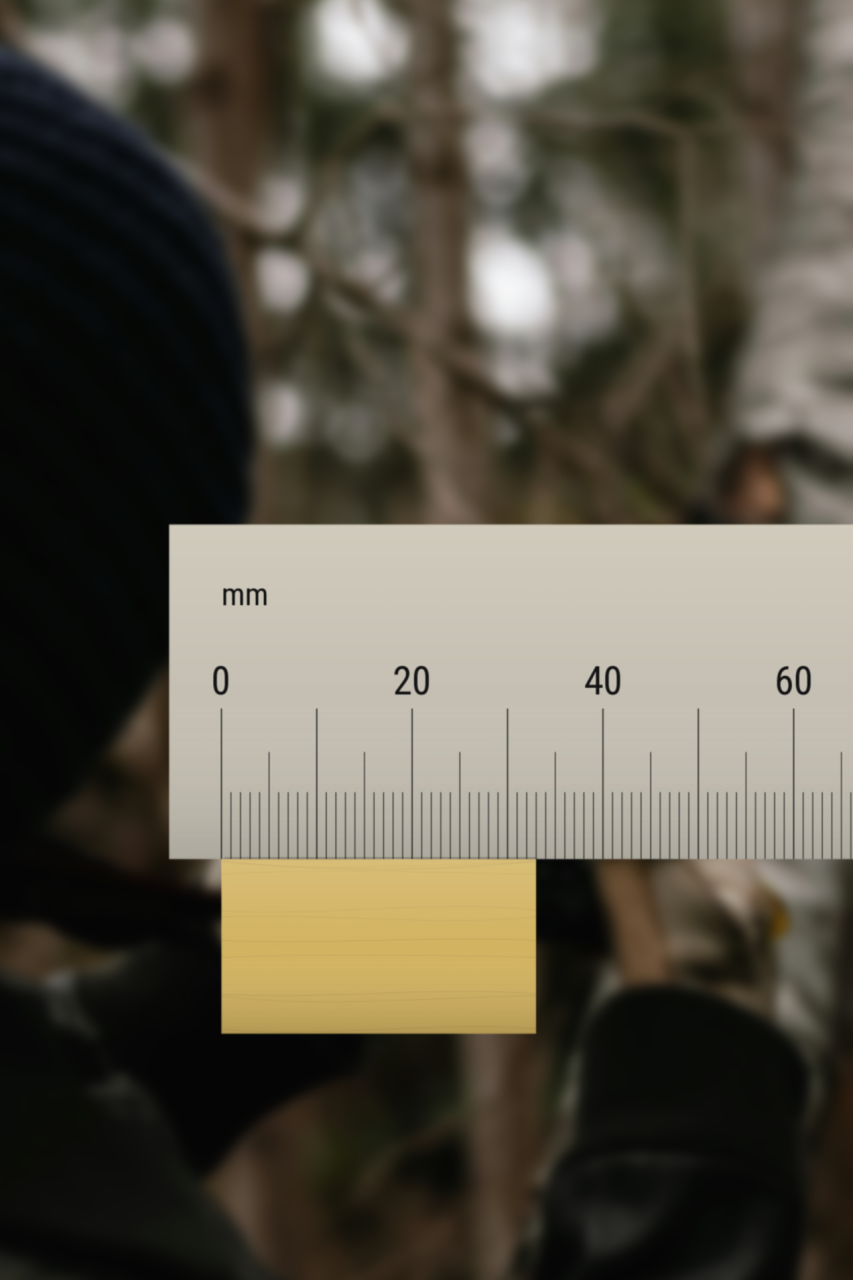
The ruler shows mm 33
